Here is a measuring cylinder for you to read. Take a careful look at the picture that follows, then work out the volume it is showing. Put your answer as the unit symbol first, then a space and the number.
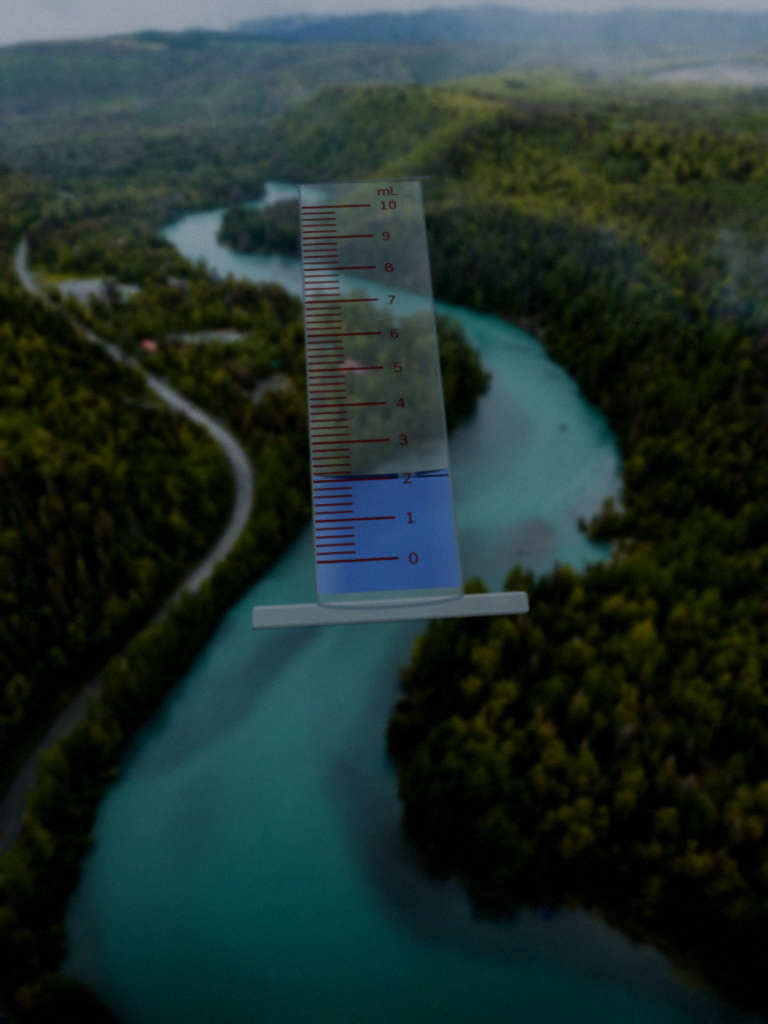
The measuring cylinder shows mL 2
